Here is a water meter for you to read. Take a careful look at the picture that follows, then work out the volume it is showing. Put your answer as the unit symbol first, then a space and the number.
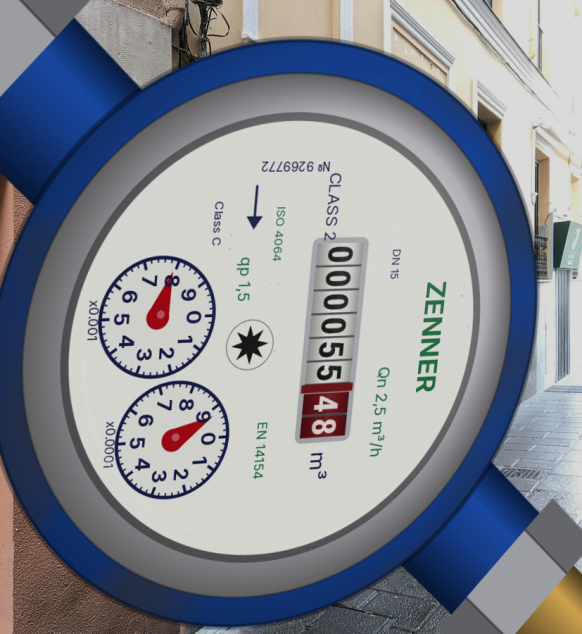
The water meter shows m³ 55.4879
